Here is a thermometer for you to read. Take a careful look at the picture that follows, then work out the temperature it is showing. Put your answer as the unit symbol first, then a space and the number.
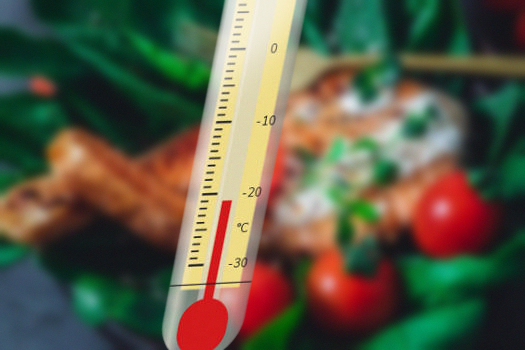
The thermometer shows °C -21
